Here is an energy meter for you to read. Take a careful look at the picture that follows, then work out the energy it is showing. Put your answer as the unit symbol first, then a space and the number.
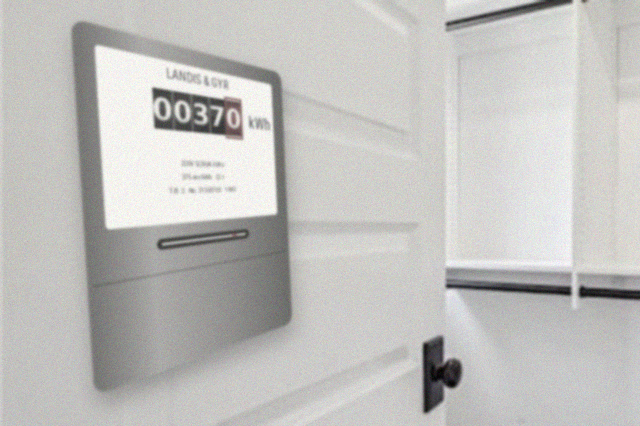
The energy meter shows kWh 37.0
